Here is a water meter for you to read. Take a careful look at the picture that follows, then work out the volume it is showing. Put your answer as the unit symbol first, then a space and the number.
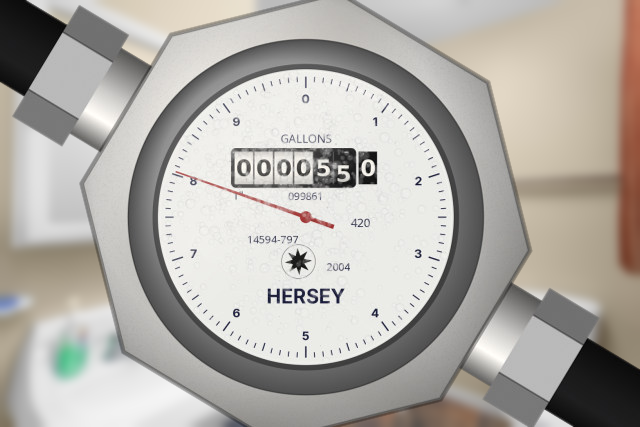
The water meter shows gal 548.0
